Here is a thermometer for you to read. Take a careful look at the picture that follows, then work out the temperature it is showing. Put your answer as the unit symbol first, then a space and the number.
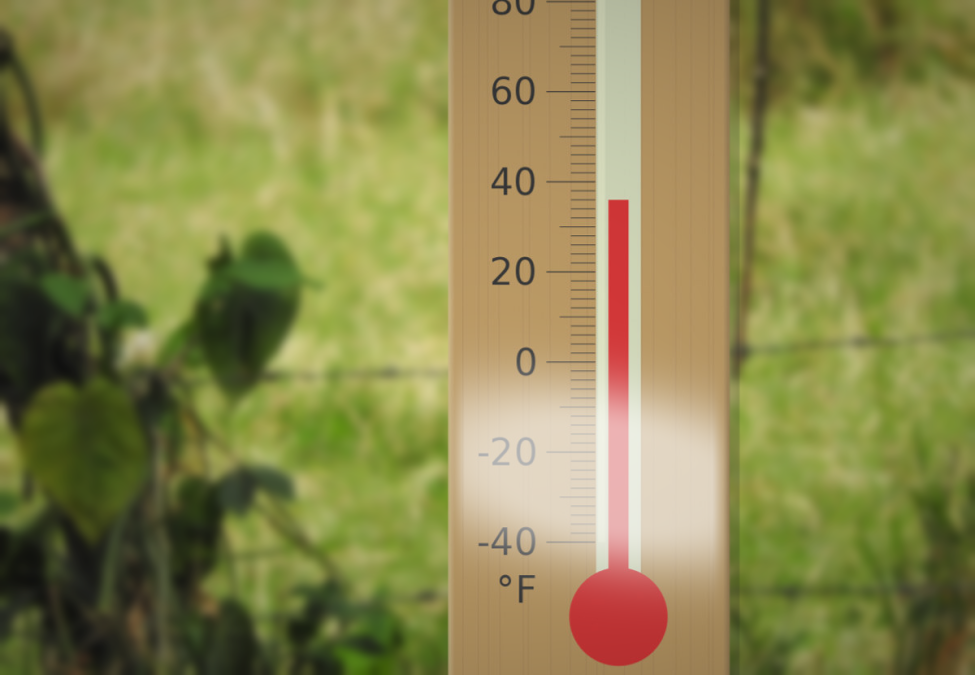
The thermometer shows °F 36
